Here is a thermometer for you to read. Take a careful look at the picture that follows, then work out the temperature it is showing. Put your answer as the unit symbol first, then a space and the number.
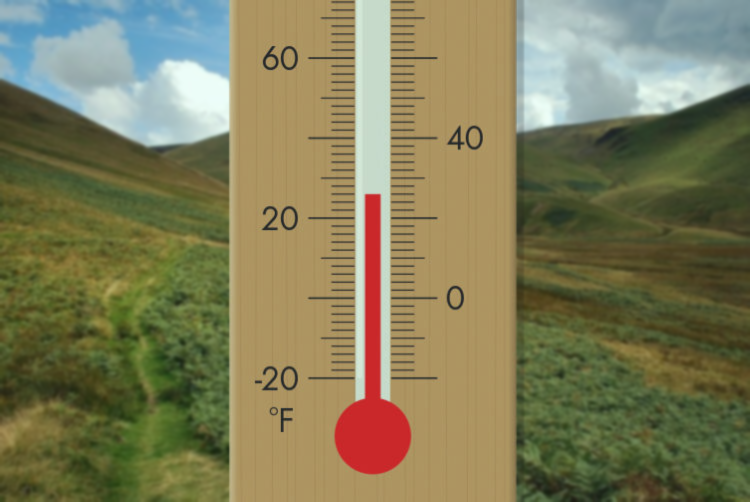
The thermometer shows °F 26
